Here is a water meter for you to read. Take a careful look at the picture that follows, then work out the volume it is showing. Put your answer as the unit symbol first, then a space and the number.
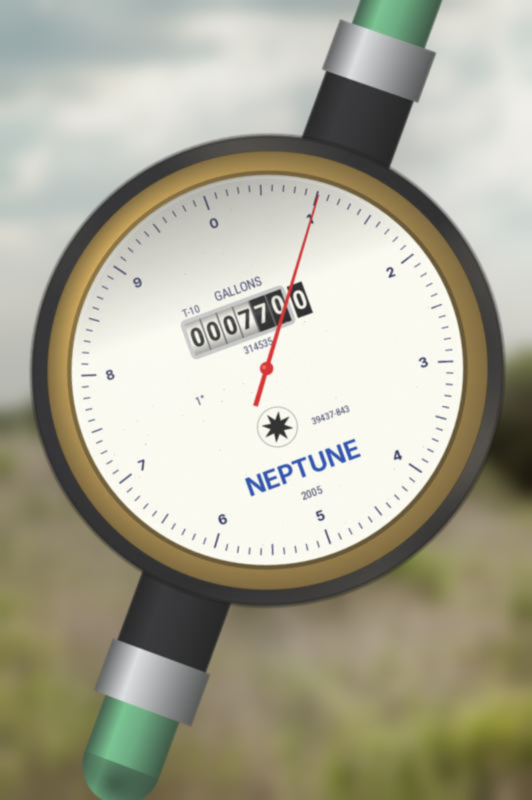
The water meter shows gal 7701.0
